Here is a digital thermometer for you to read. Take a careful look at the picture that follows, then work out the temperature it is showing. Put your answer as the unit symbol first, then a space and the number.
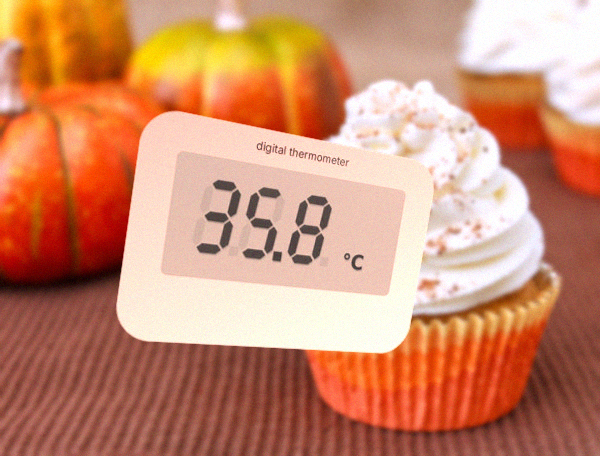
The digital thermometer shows °C 35.8
